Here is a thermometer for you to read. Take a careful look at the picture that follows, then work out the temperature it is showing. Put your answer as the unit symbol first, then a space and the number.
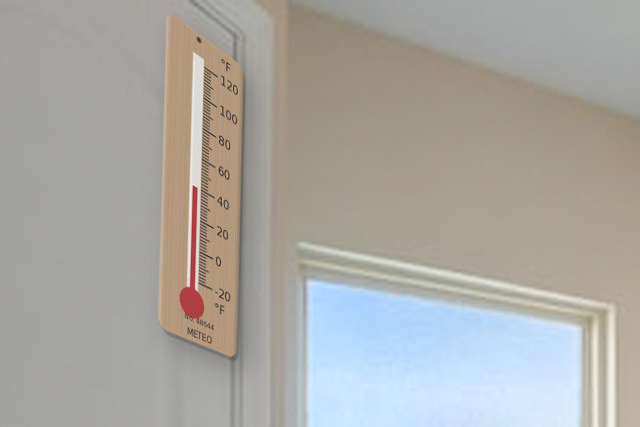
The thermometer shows °F 40
